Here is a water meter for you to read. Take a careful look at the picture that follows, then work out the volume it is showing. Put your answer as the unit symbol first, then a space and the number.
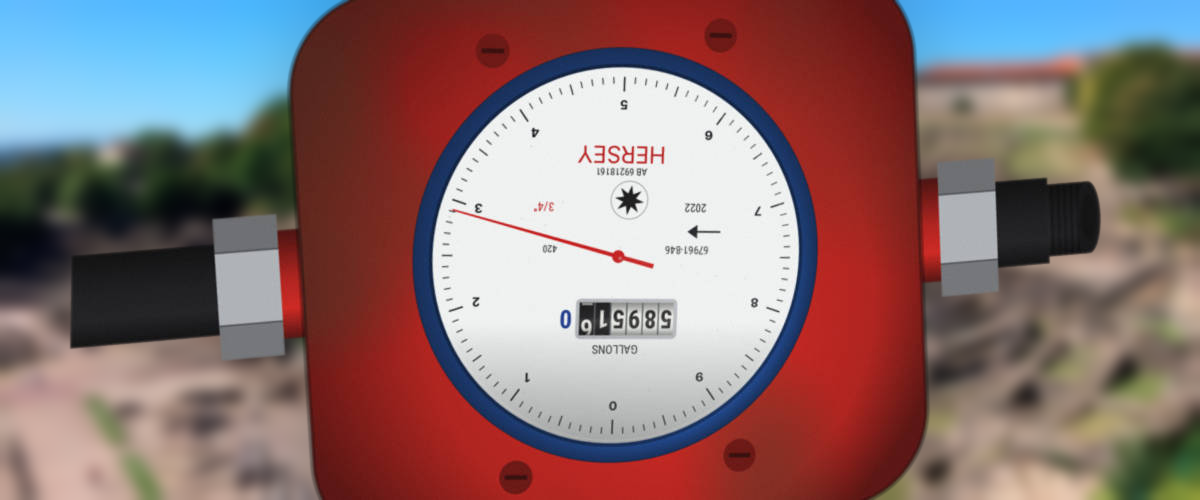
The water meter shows gal 5895162.9
